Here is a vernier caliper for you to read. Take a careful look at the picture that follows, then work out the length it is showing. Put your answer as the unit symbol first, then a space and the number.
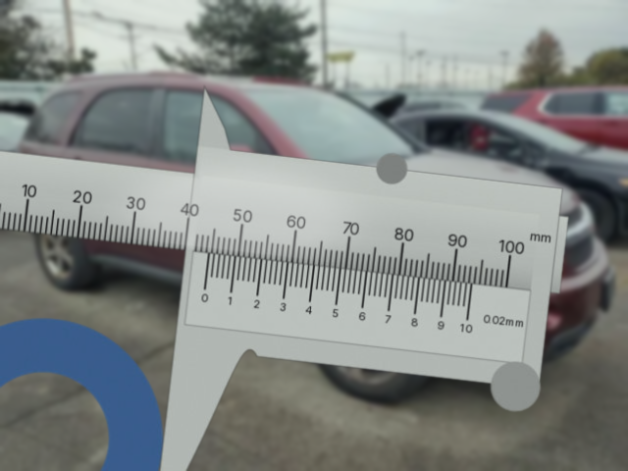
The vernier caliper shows mm 44.5
